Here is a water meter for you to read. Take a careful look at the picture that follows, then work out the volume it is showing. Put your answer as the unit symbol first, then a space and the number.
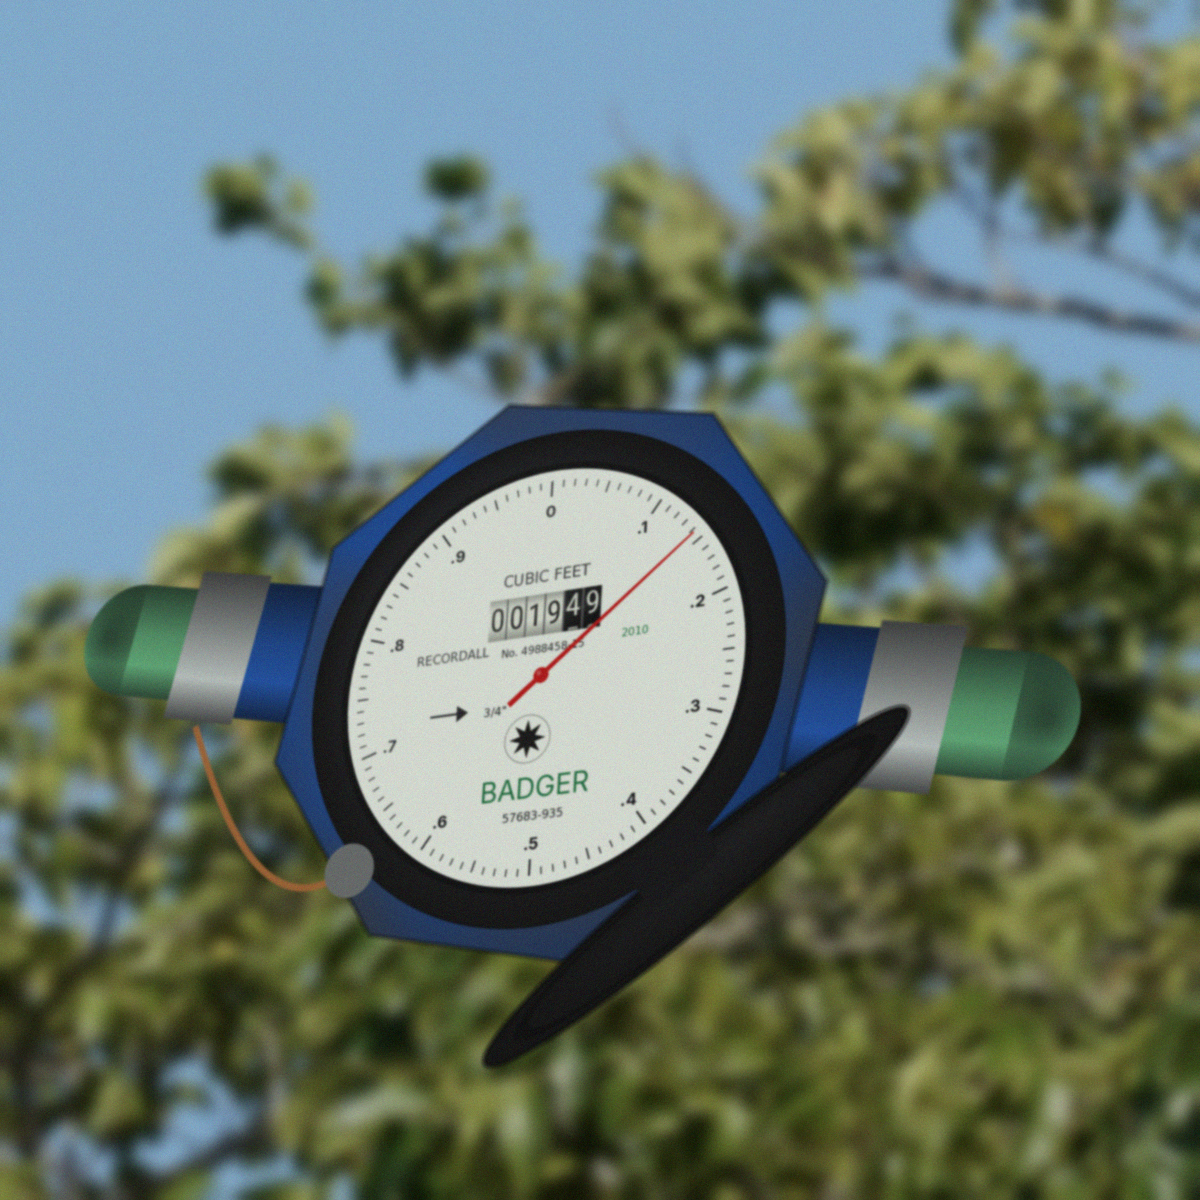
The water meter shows ft³ 1949.14
